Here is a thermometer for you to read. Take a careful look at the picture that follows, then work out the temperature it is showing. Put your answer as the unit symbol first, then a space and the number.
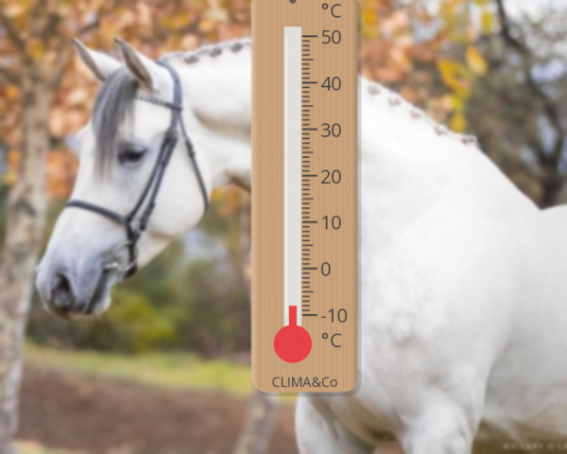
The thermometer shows °C -8
